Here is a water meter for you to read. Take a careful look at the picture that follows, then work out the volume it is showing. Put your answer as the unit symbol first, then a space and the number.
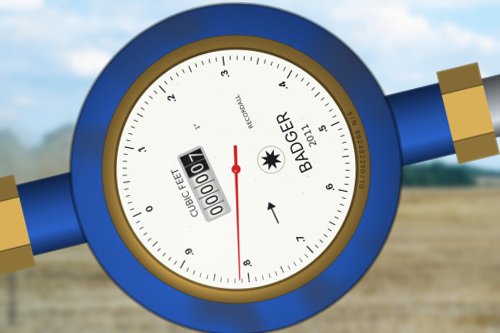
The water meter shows ft³ 6.81
